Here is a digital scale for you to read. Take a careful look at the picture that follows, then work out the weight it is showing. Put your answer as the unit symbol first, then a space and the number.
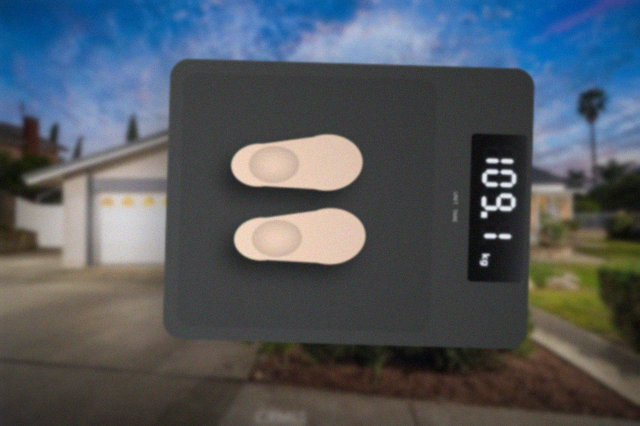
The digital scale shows kg 109.1
